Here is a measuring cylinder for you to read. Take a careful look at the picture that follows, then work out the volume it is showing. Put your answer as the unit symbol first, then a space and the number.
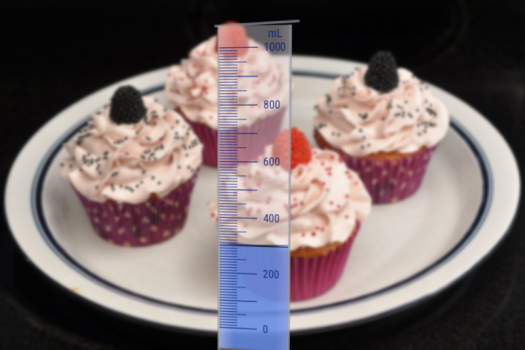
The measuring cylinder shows mL 300
